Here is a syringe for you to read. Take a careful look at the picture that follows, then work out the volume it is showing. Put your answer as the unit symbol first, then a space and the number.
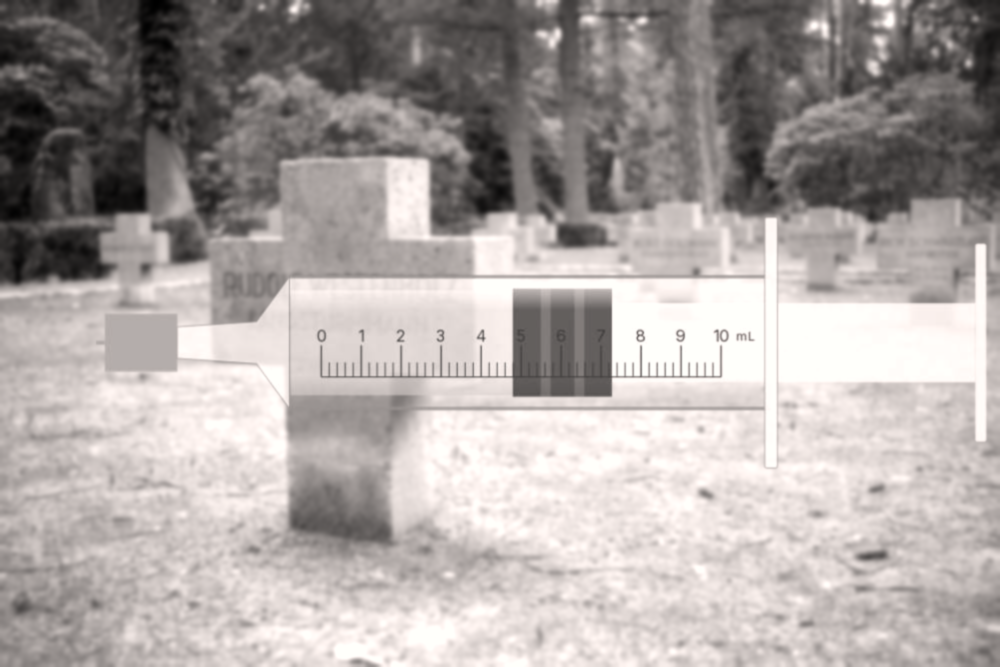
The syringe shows mL 4.8
